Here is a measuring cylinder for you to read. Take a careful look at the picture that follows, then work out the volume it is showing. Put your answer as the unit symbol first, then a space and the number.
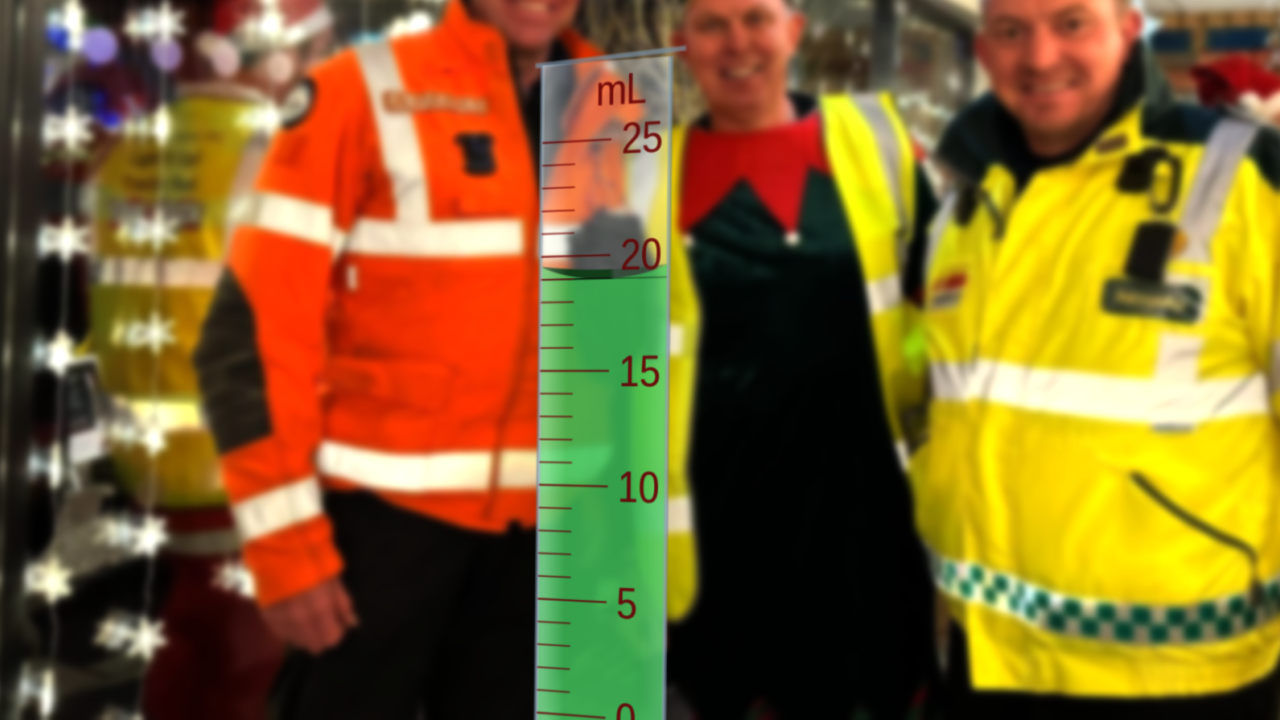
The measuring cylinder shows mL 19
